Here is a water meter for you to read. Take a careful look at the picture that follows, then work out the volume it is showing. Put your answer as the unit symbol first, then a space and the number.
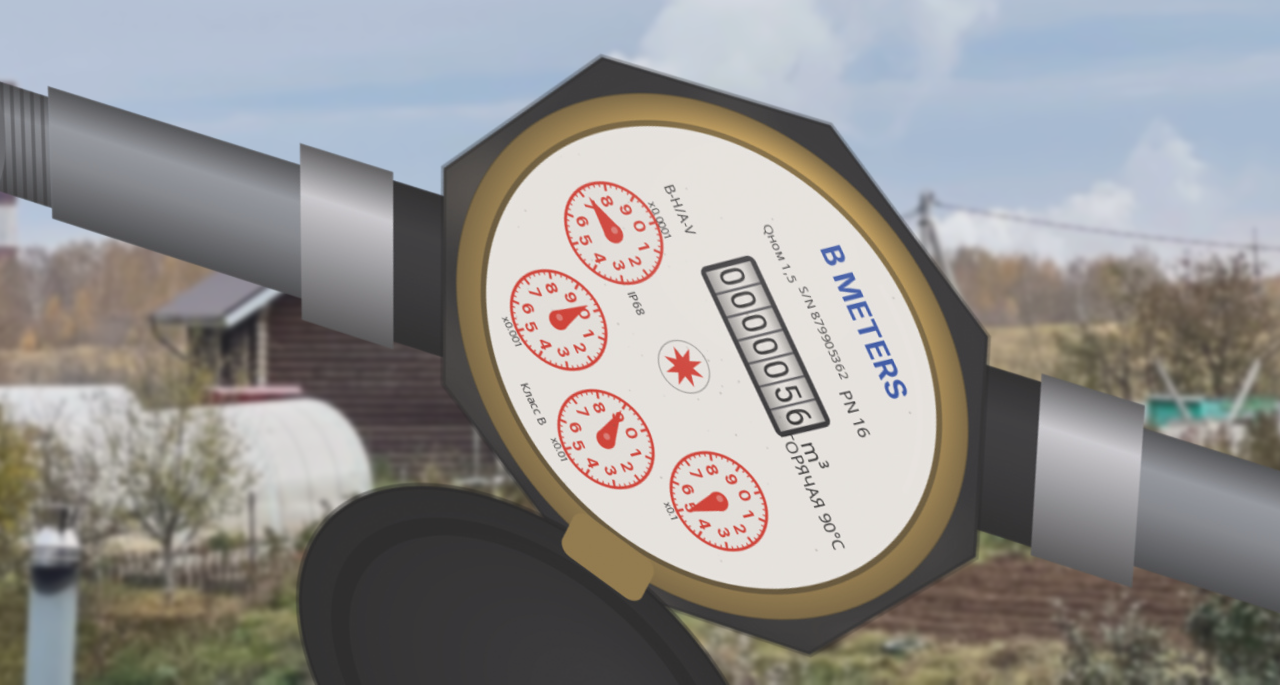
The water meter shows m³ 56.4897
